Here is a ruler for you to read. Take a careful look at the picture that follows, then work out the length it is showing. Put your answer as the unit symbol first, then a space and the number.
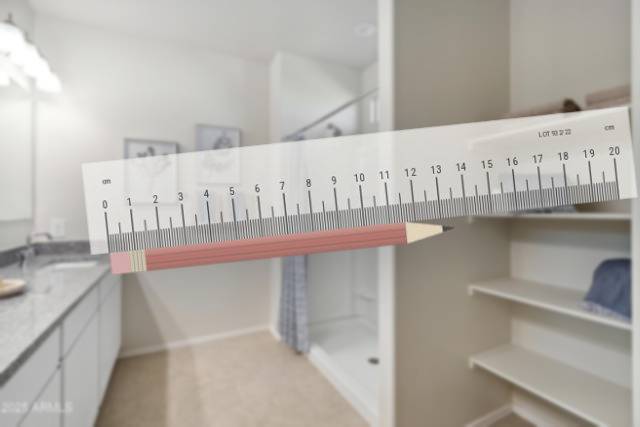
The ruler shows cm 13.5
